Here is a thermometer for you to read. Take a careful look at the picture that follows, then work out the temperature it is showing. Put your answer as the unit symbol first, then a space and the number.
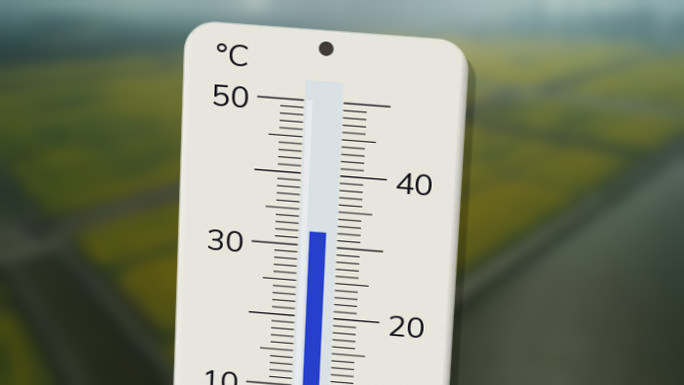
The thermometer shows °C 32
